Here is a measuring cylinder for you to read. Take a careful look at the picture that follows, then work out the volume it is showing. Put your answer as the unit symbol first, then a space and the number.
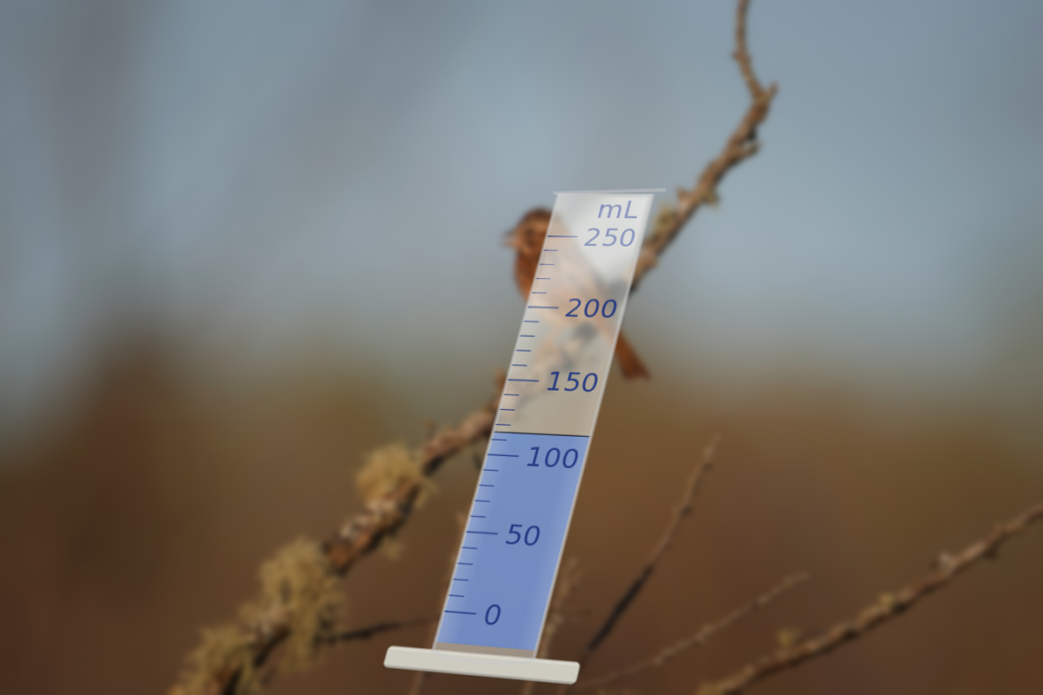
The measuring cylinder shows mL 115
